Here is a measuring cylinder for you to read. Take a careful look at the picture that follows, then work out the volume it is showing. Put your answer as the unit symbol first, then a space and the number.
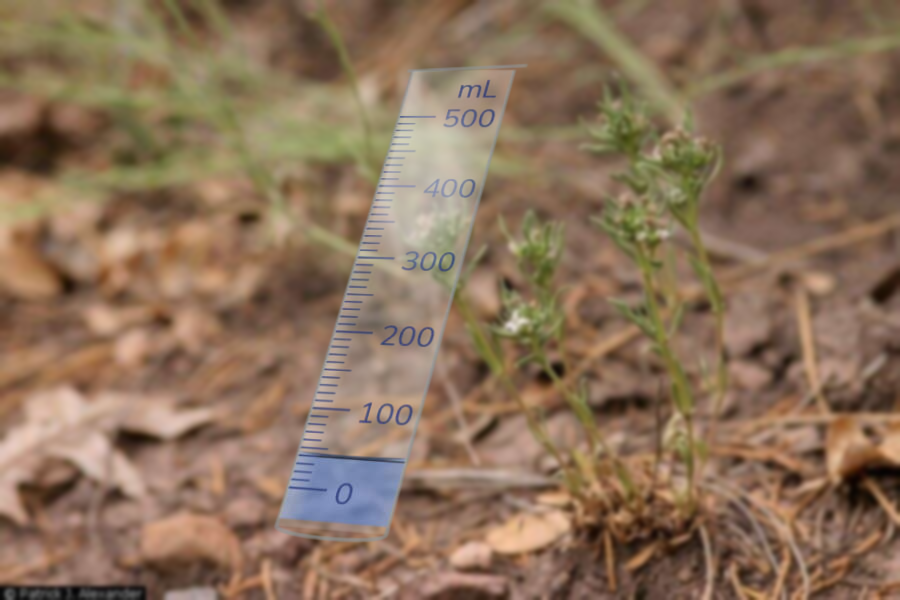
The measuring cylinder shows mL 40
